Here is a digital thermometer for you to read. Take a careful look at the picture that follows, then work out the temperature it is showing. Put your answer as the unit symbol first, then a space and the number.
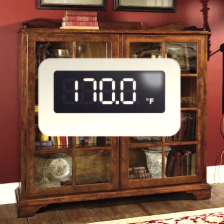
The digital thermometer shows °F 170.0
